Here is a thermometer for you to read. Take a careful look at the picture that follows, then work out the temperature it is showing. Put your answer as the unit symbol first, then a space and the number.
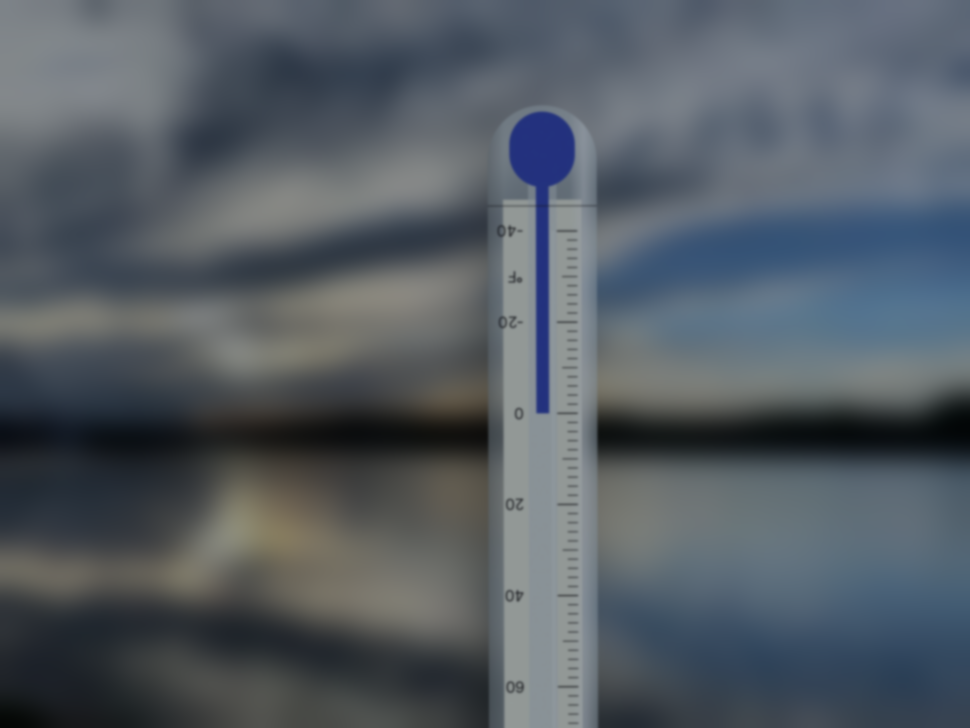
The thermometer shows °F 0
